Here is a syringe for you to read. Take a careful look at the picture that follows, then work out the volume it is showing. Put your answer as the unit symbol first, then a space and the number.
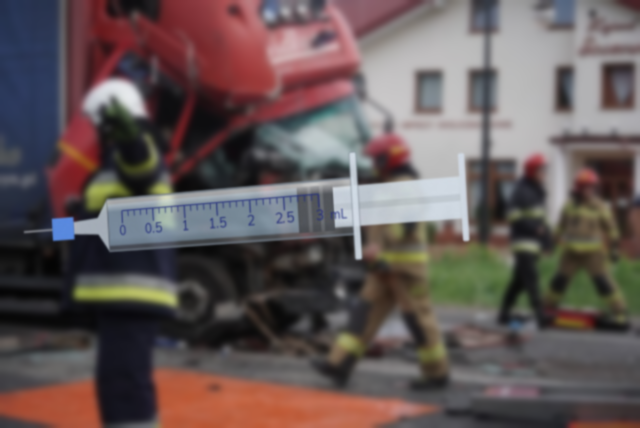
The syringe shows mL 2.7
